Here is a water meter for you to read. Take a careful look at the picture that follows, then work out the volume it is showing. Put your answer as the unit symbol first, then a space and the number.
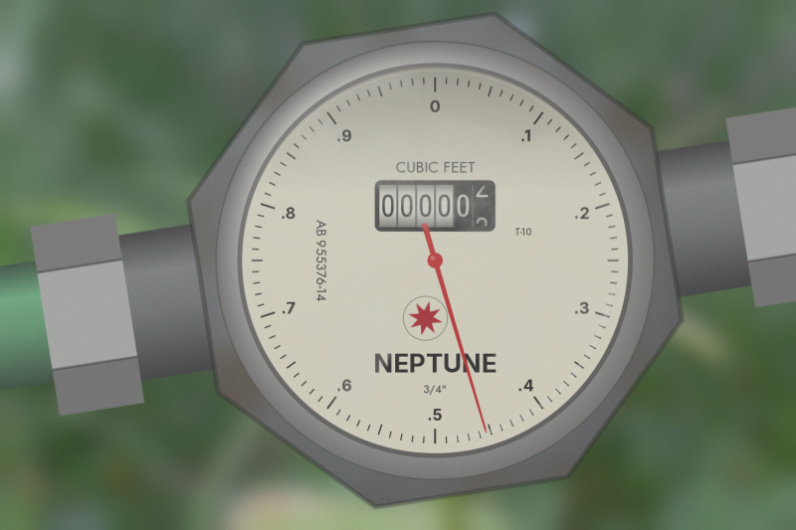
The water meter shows ft³ 2.45
